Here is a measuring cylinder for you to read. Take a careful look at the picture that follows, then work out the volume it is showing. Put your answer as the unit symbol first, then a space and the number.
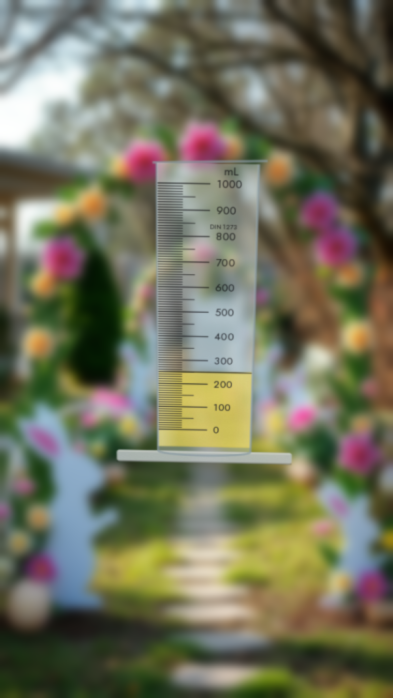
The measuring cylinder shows mL 250
